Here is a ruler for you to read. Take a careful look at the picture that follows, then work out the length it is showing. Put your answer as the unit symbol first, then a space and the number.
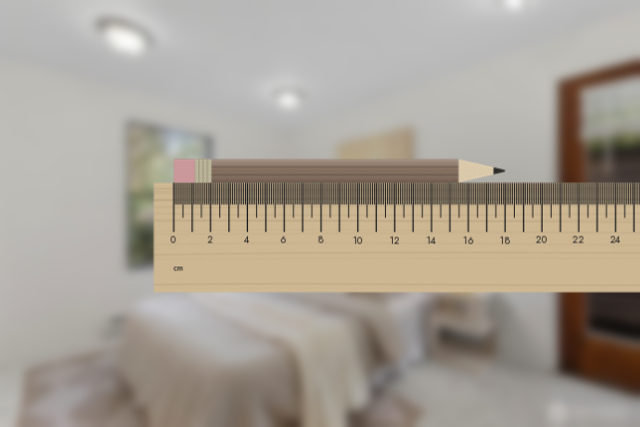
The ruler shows cm 18
